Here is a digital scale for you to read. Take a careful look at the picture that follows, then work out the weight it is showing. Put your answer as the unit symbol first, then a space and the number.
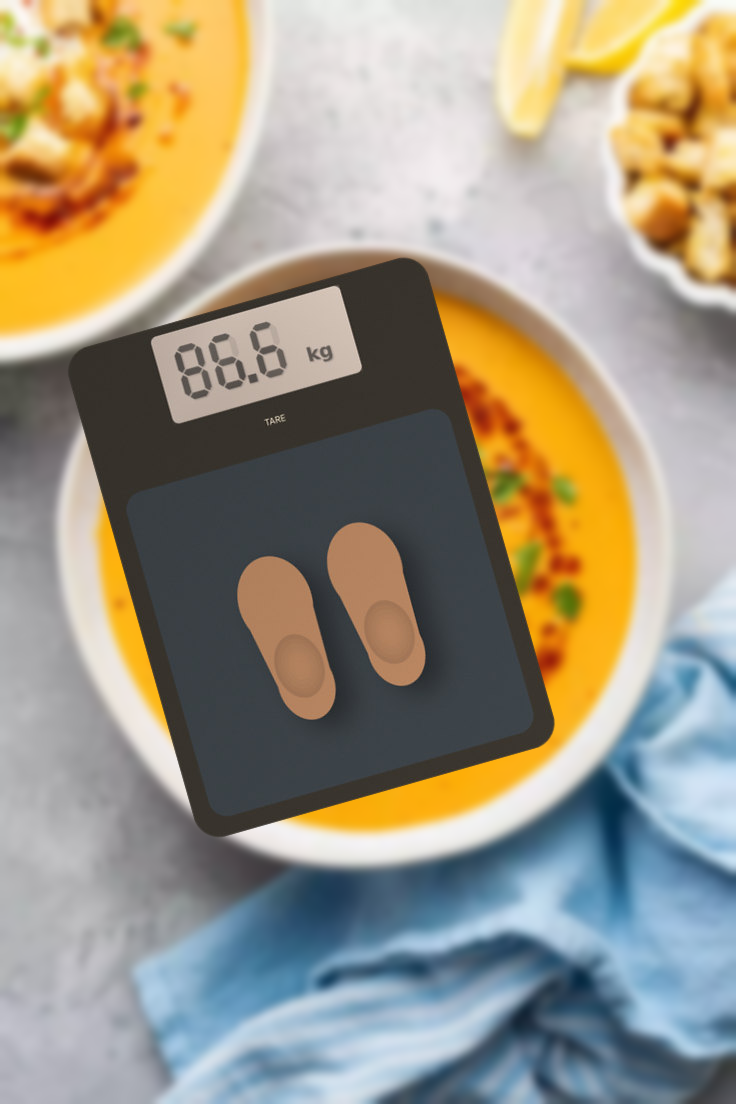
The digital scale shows kg 86.6
